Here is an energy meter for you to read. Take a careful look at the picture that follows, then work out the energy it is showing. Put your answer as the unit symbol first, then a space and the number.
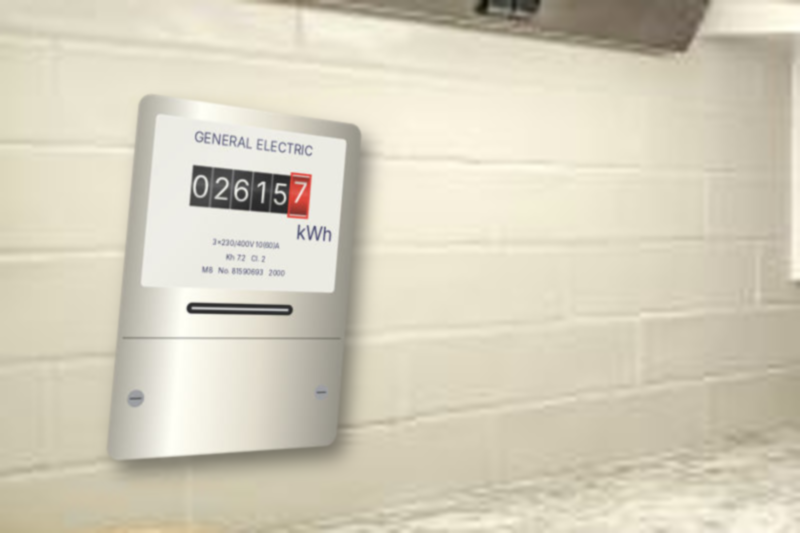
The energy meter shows kWh 2615.7
